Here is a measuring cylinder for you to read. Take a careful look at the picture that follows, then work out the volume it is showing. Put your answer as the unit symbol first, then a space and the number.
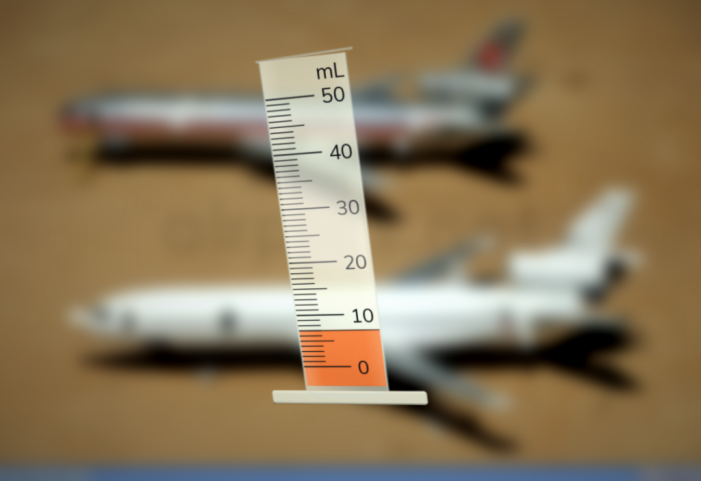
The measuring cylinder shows mL 7
